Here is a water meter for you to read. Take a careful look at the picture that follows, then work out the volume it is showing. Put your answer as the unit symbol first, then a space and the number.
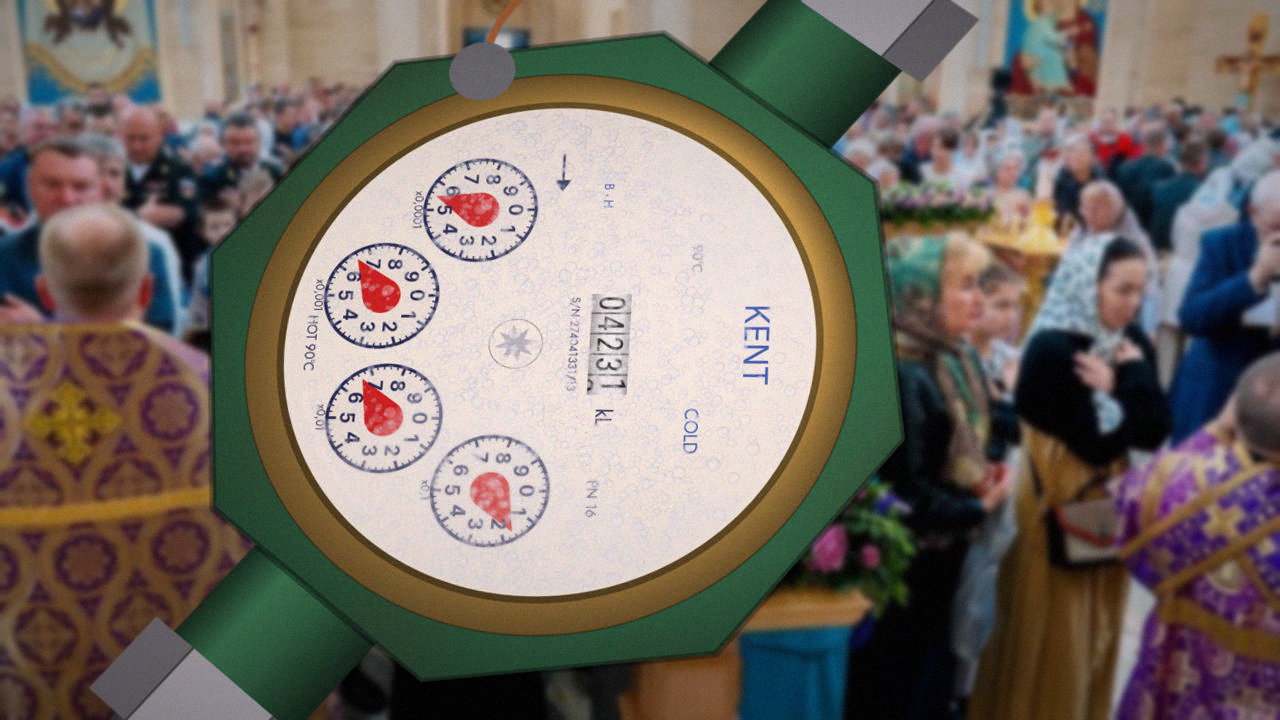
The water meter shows kL 4231.1665
